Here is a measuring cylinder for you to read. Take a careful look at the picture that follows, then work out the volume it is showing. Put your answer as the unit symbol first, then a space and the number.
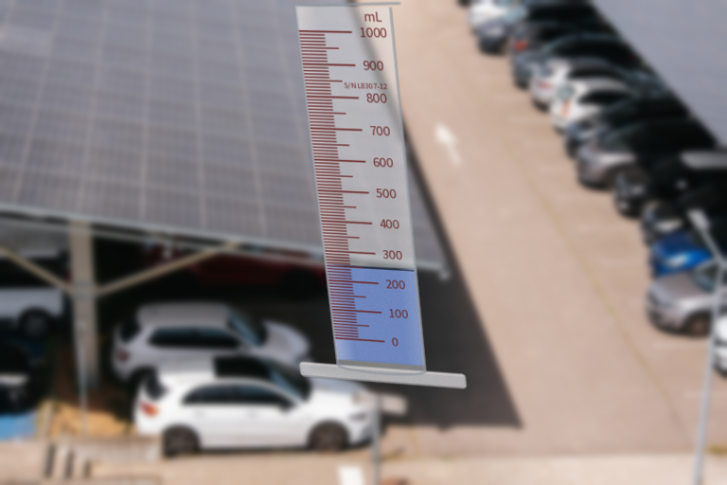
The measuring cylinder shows mL 250
